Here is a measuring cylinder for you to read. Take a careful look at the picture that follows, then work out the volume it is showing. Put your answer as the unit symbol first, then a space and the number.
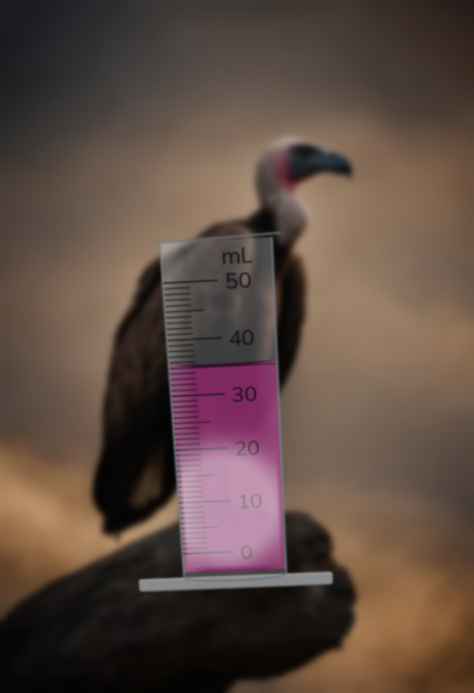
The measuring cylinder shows mL 35
